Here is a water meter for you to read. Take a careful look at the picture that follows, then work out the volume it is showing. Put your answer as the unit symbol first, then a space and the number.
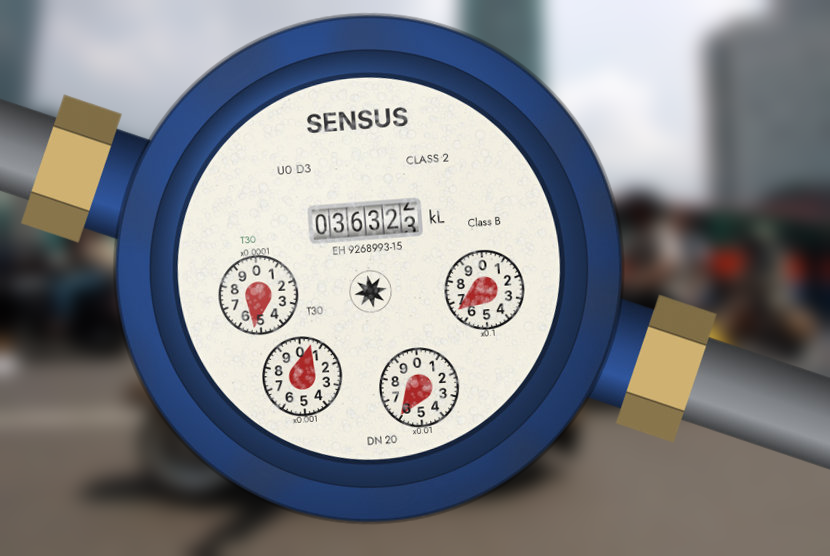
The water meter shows kL 36322.6605
